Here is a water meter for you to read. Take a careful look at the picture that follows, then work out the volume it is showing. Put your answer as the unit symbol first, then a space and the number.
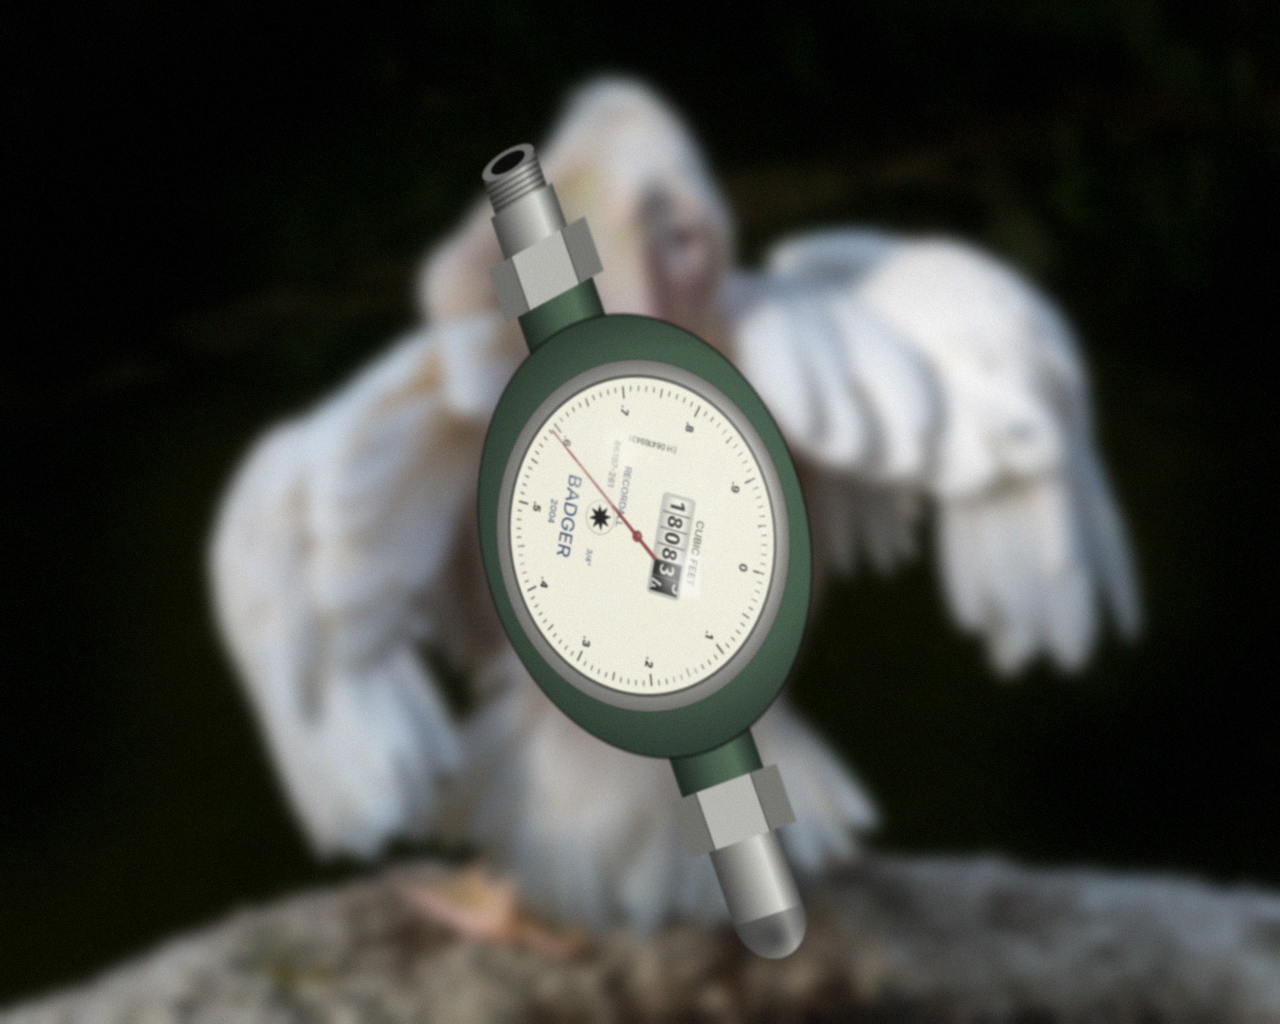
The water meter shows ft³ 180833.59
